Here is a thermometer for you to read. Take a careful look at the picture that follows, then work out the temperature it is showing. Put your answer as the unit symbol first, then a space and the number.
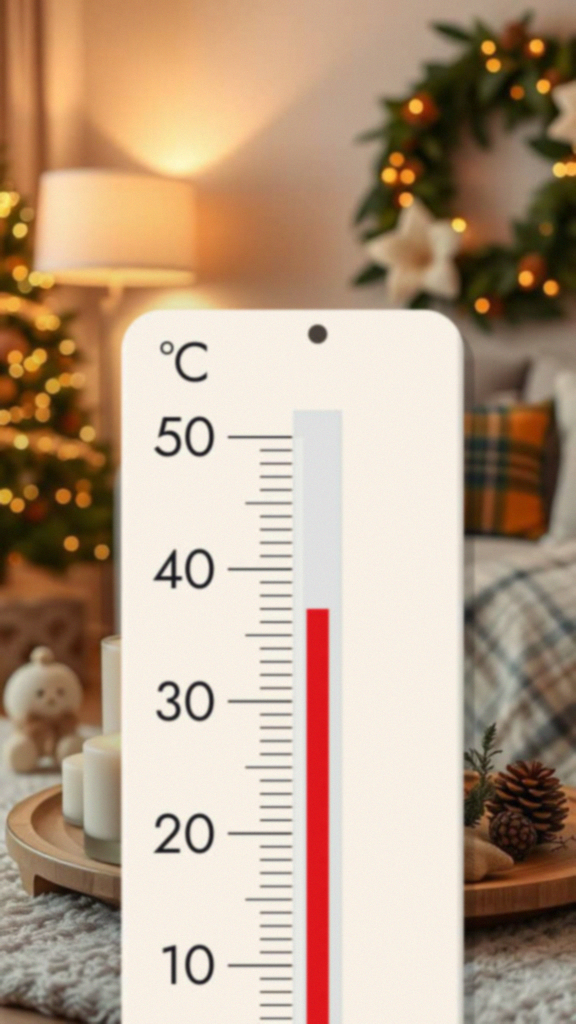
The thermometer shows °C 37
